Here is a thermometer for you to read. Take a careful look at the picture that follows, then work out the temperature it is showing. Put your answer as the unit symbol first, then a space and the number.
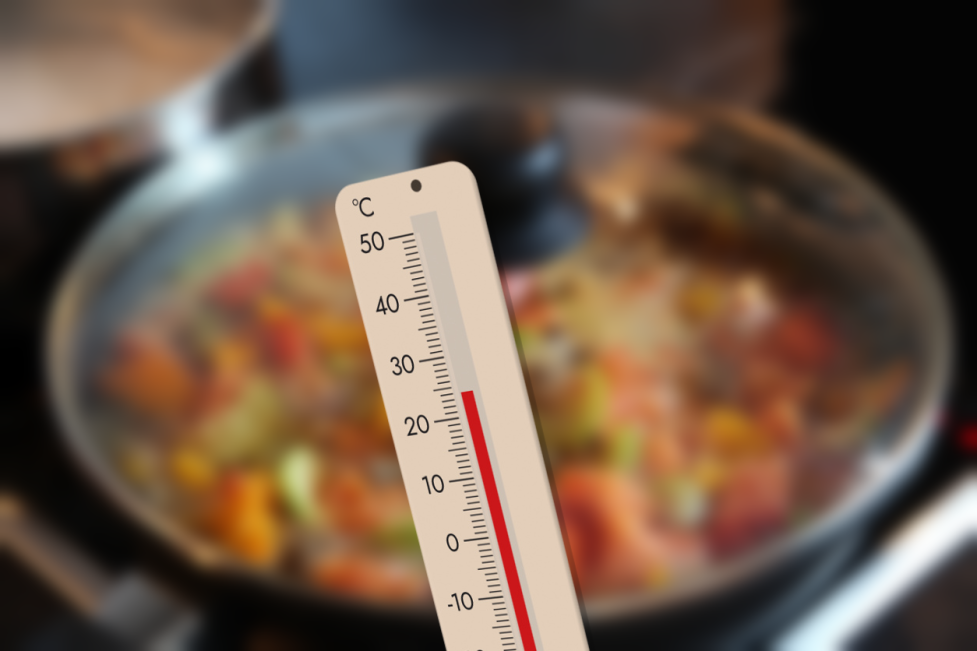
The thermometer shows °C 24
